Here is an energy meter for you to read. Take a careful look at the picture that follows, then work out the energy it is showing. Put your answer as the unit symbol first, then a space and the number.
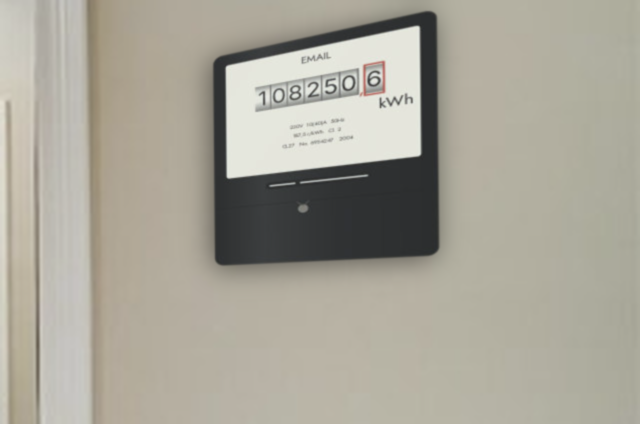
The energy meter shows kWh 108250.6
